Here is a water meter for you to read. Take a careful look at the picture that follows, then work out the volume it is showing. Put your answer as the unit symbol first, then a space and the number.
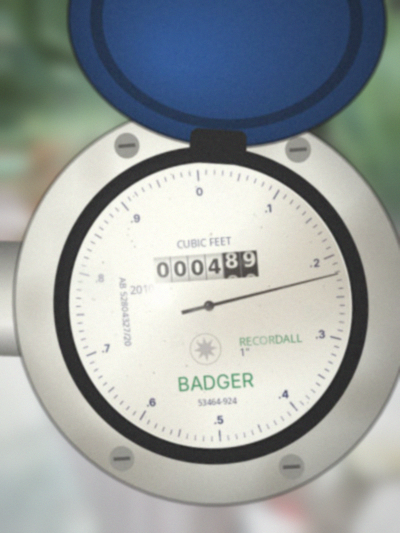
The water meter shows ft³ 489.22
